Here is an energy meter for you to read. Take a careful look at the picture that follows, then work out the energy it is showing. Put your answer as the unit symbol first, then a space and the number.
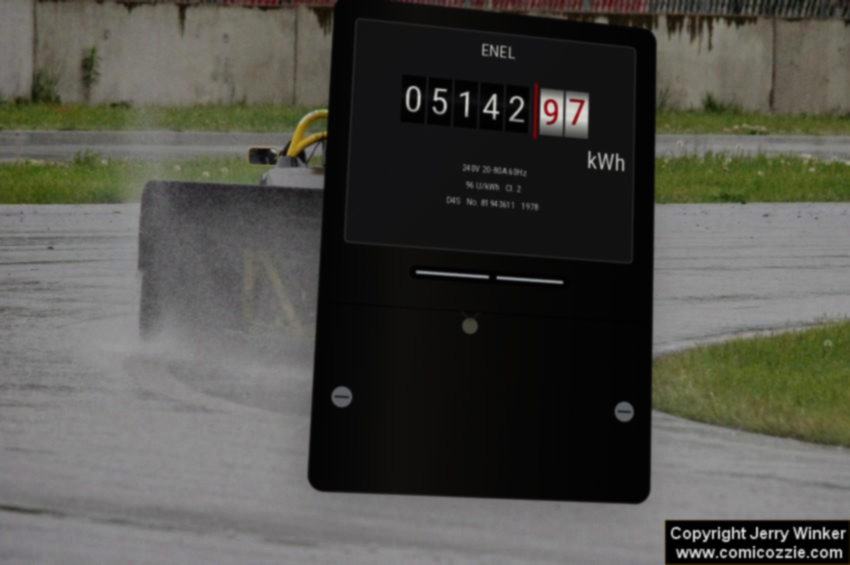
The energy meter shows kWh 5142.97
